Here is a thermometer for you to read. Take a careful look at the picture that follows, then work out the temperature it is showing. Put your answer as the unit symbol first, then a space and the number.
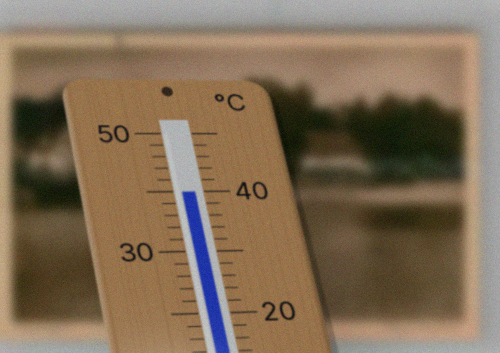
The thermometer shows °C 40
